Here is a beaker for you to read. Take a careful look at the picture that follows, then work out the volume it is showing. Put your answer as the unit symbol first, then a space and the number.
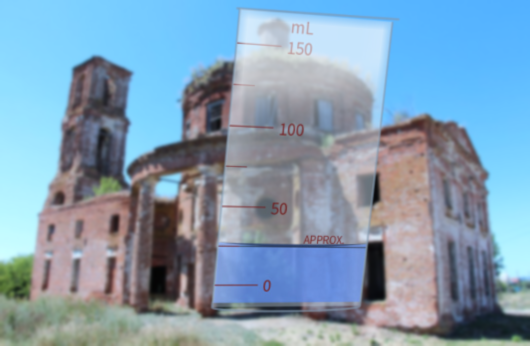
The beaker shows mL 25
